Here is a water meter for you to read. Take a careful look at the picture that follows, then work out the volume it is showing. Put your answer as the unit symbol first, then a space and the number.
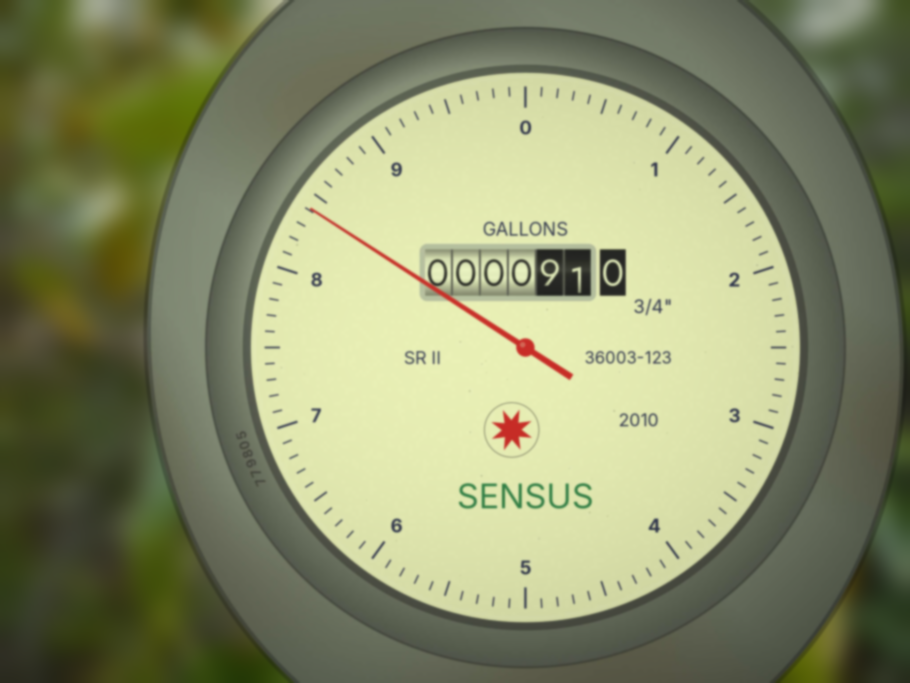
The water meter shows gal 908.4
